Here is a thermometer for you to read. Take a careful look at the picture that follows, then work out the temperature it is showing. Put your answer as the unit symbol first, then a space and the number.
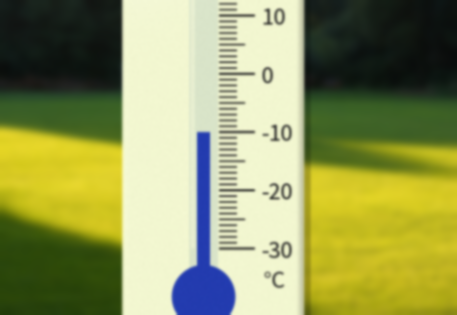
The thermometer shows °C -10
